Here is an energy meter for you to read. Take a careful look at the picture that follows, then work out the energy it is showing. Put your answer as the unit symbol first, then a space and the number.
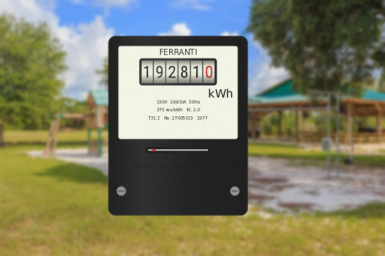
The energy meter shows kWh 19281.0
